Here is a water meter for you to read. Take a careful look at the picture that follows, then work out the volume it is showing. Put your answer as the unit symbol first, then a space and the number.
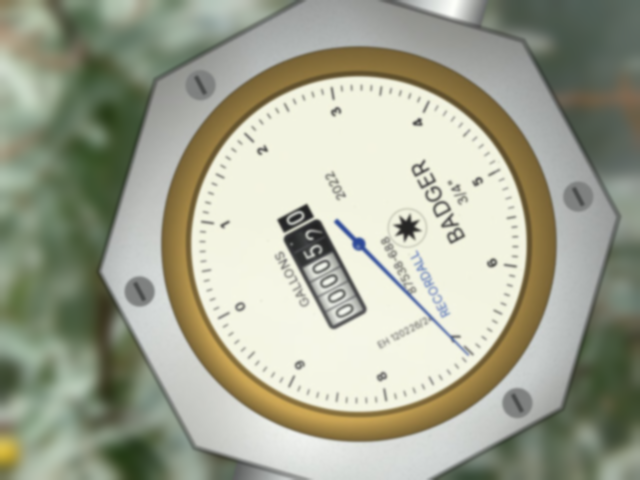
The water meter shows gal 517.0
